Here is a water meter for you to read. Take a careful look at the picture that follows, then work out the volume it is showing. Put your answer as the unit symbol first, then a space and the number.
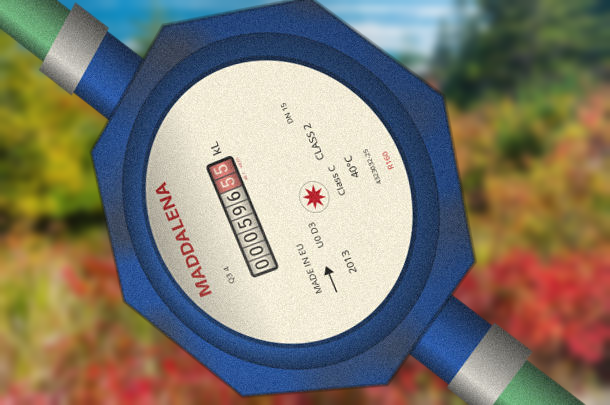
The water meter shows kL 596.55
